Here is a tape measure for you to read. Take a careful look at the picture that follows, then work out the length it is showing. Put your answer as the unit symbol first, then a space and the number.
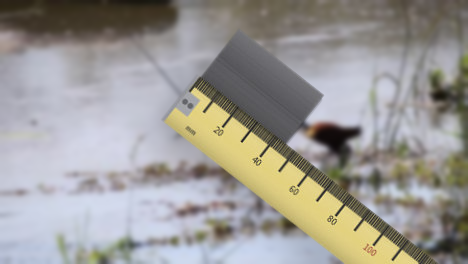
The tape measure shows mm 45
